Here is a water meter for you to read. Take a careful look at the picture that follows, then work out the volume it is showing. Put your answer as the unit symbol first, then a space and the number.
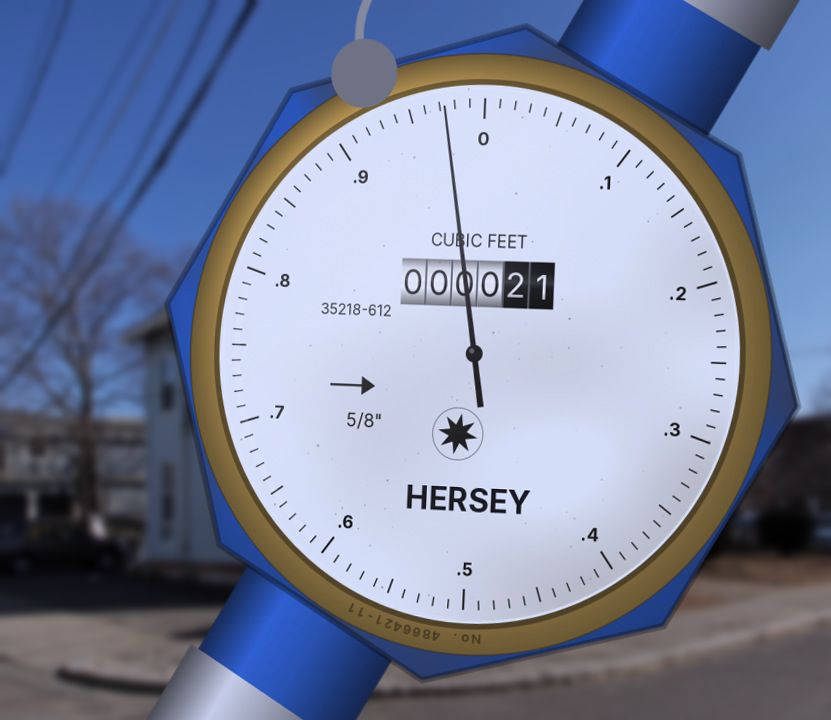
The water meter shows ft³ 20.97
